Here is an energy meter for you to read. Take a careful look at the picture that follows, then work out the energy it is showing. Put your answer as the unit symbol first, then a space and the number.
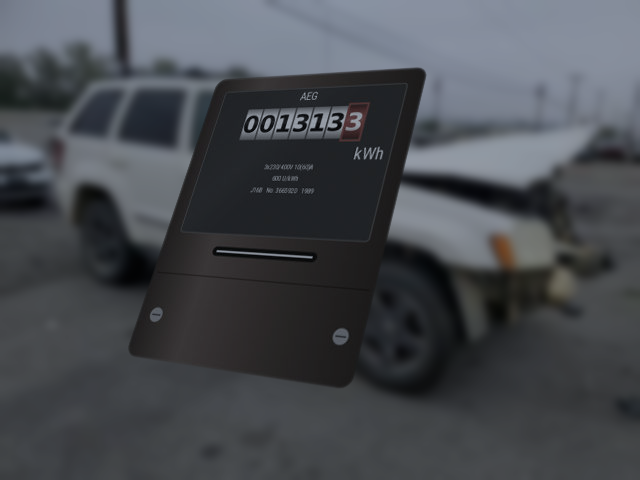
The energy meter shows kWh 1313.3
